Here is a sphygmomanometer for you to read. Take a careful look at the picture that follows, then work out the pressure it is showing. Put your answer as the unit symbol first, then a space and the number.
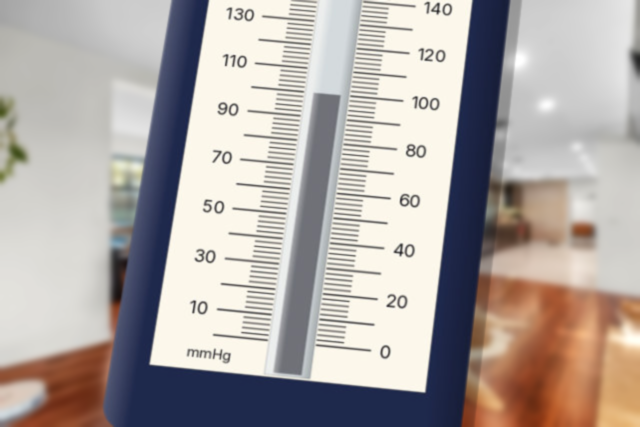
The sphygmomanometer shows mmHg 100
